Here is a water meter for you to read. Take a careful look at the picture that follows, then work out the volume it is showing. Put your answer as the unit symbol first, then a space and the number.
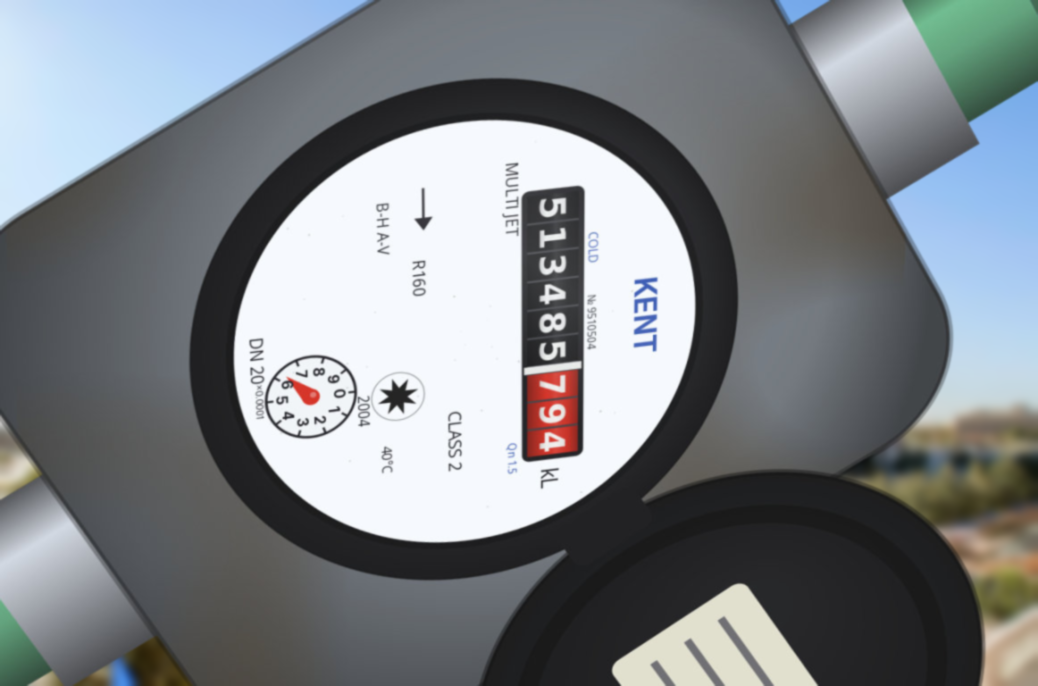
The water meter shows kL 513485.7946
